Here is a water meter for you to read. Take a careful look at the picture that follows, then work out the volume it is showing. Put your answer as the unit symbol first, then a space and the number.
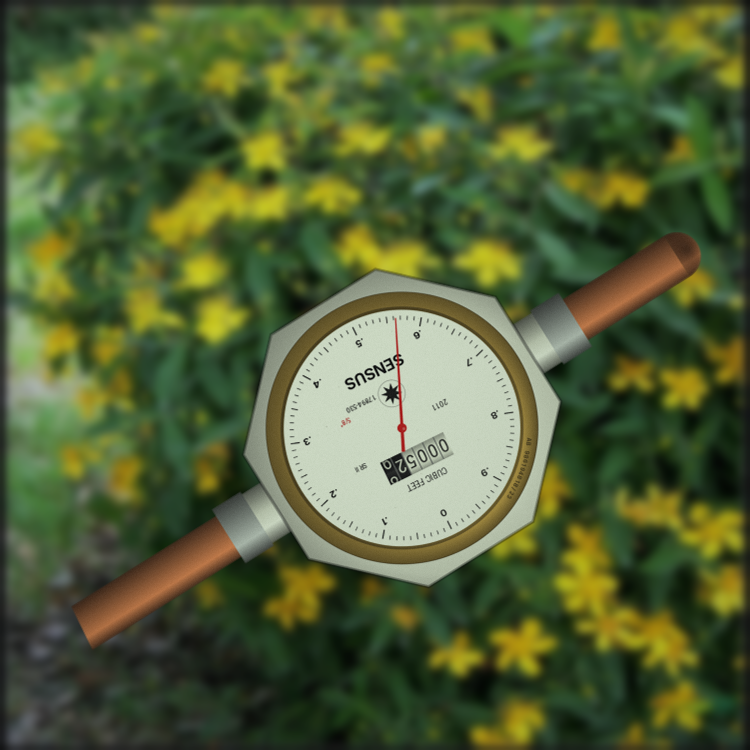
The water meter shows ft³ 528.56
